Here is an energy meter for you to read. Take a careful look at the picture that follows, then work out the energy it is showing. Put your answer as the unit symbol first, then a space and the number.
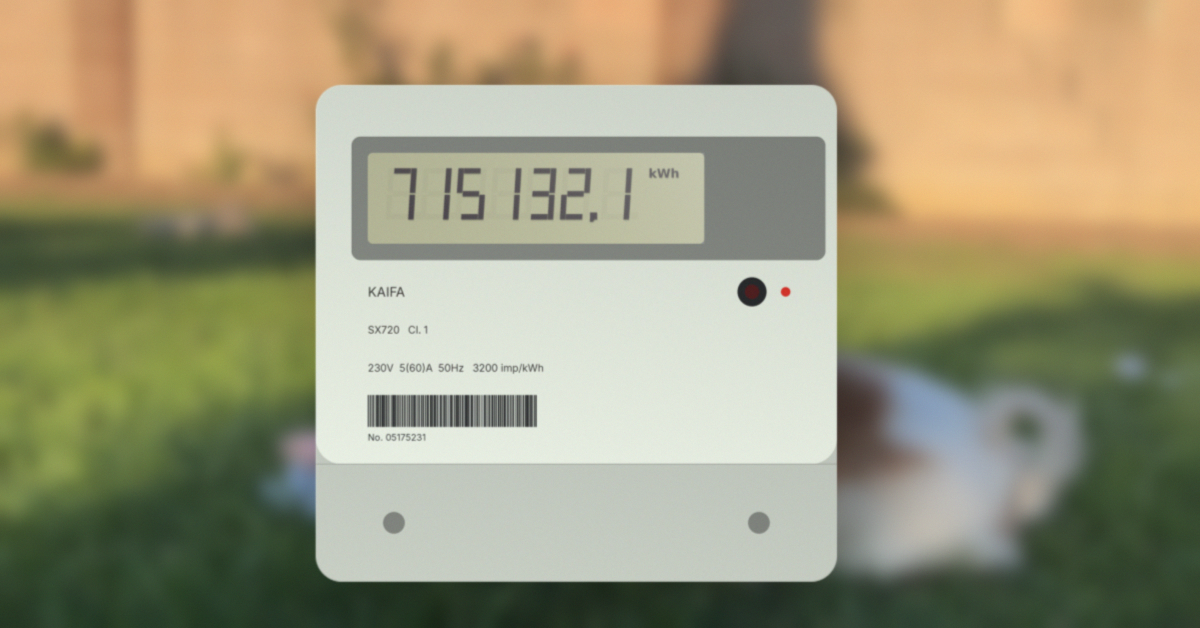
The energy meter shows kWh 715132.1
